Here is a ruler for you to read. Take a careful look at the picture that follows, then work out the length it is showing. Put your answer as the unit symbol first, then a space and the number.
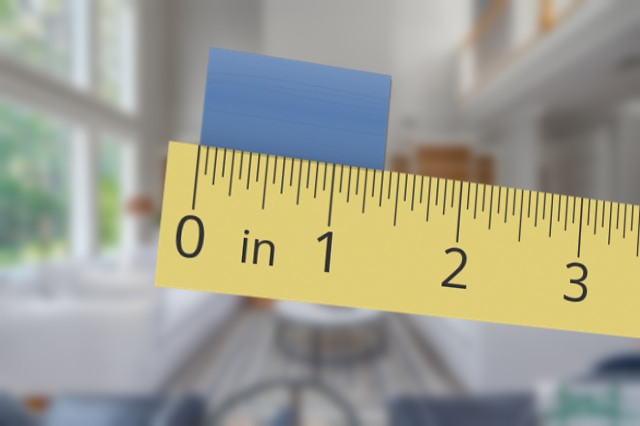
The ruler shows in 1.375
